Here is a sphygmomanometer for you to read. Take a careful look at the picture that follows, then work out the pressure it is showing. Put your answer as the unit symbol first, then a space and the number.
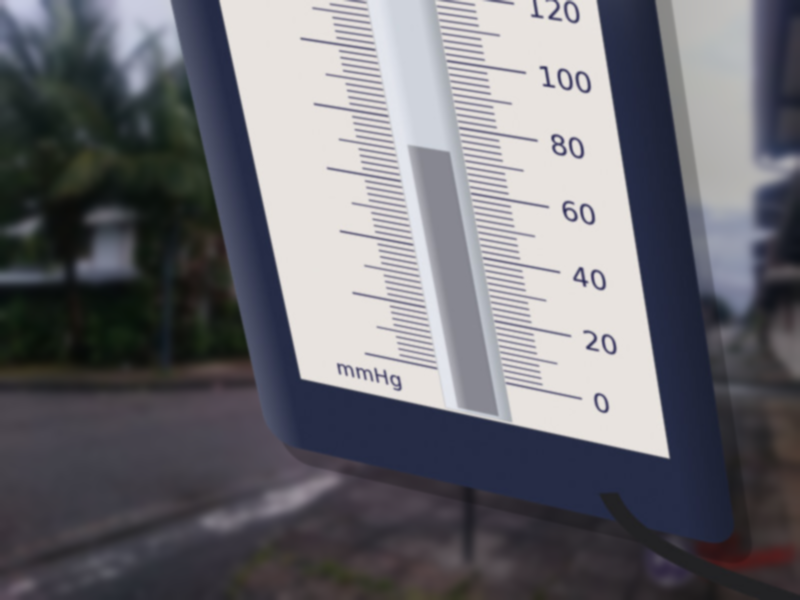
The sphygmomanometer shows mmHg 72
